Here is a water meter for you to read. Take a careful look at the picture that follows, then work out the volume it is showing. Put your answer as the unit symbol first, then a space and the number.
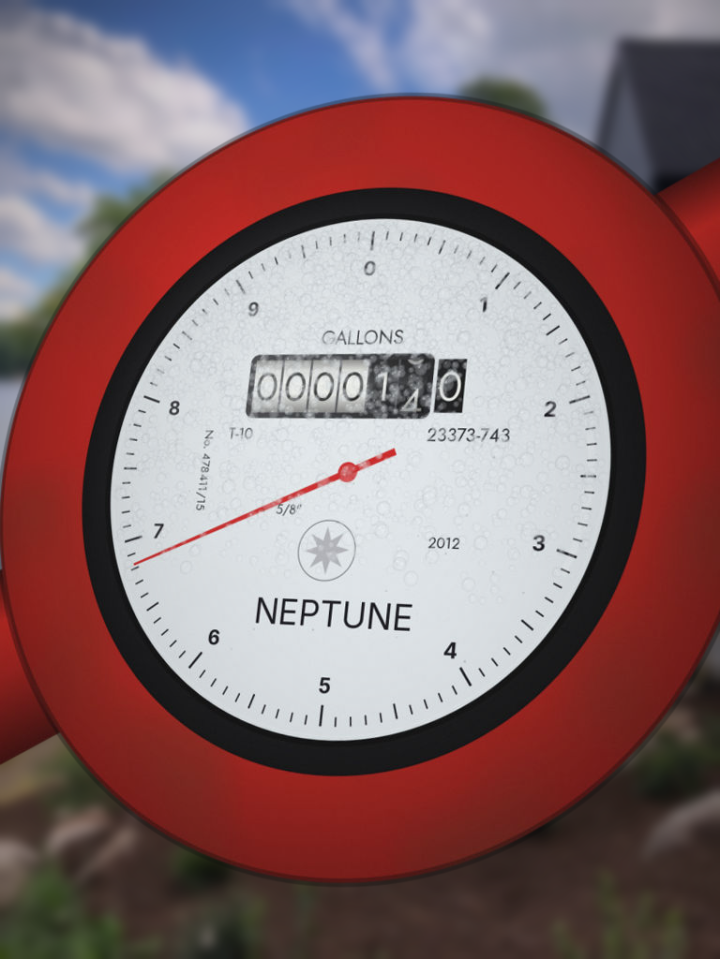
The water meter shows gal 136.8
